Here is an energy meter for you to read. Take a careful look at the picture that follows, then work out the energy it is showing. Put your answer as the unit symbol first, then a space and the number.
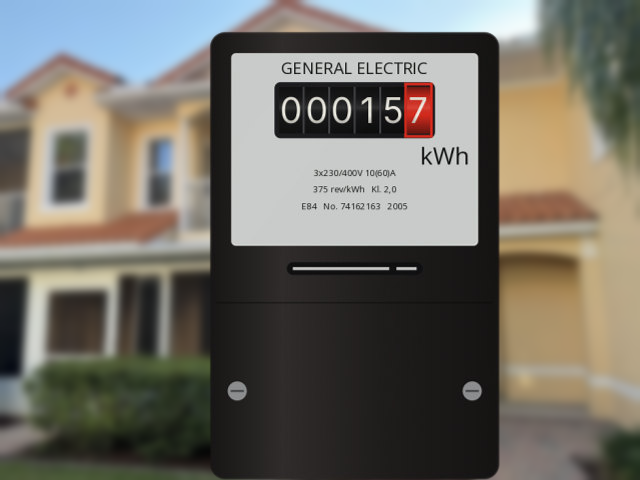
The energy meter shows kWh 15.7
